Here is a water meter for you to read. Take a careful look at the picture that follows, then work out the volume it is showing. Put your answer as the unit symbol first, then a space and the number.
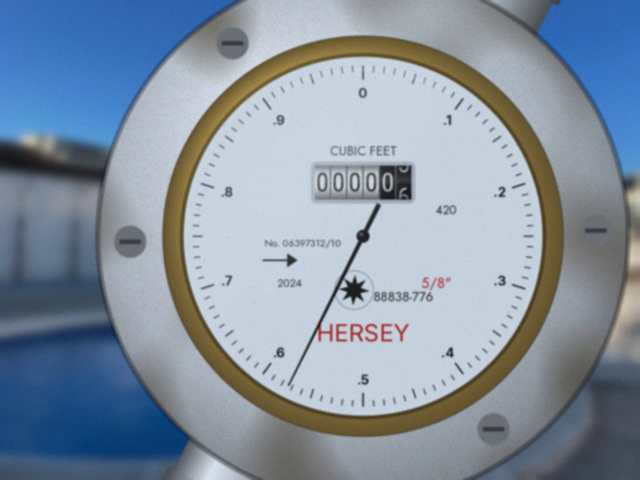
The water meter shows ft³ 5.57
